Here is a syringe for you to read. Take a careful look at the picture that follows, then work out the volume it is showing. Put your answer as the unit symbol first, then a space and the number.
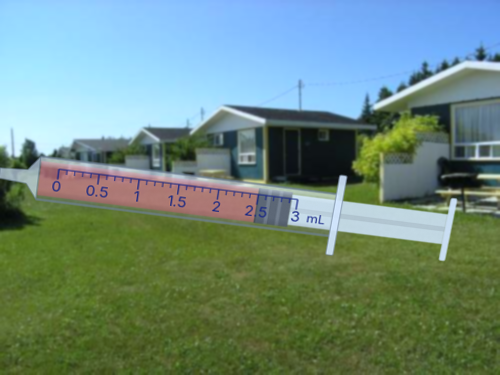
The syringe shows mL 2.5
